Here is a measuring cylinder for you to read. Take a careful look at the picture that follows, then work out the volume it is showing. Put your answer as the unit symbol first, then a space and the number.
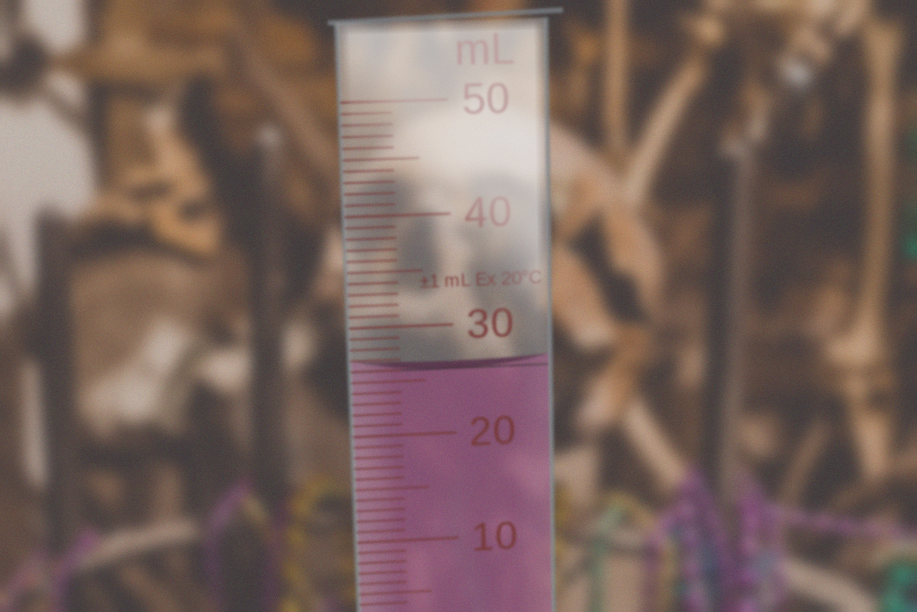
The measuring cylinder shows mL 26
